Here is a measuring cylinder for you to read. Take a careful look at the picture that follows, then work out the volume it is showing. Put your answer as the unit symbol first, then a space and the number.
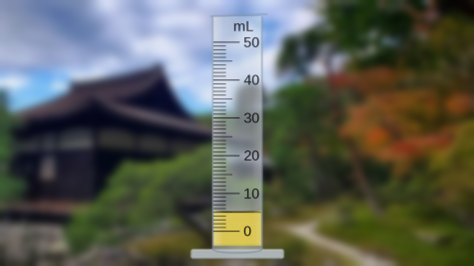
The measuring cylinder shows mL 5
